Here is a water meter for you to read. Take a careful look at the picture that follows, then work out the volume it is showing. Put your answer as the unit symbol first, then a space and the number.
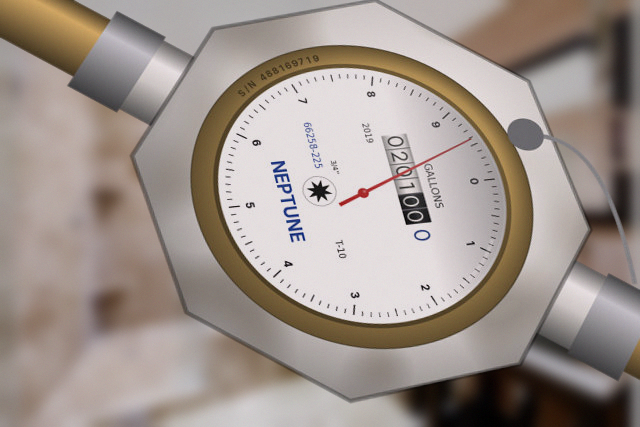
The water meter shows gal 200999.4
